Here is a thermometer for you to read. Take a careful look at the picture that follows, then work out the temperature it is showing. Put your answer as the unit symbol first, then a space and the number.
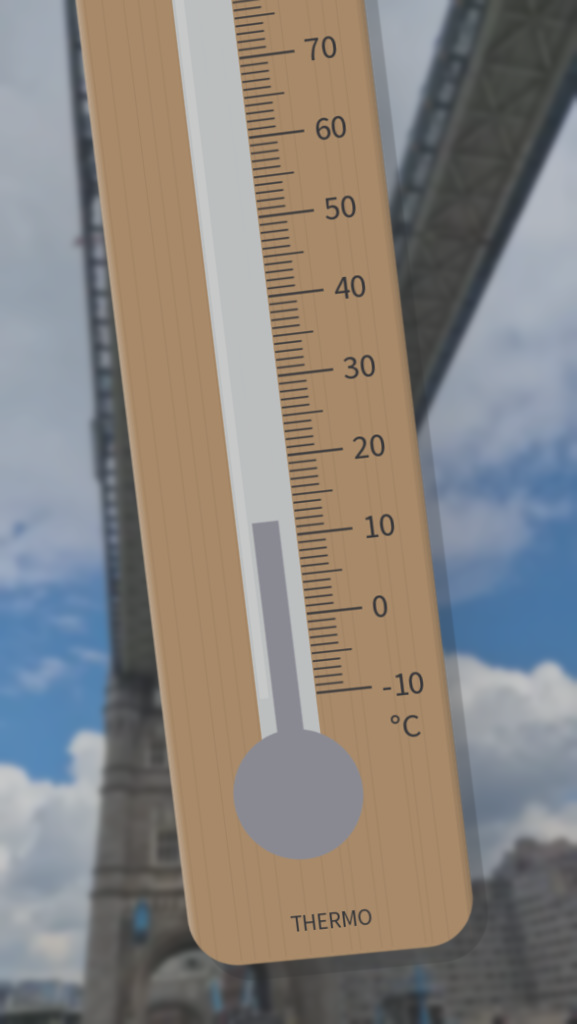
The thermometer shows °C 12
